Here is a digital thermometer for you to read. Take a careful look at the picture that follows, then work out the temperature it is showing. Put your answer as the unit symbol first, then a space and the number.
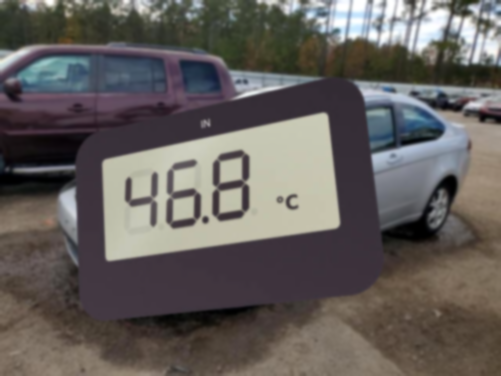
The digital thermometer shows °C 46.8
